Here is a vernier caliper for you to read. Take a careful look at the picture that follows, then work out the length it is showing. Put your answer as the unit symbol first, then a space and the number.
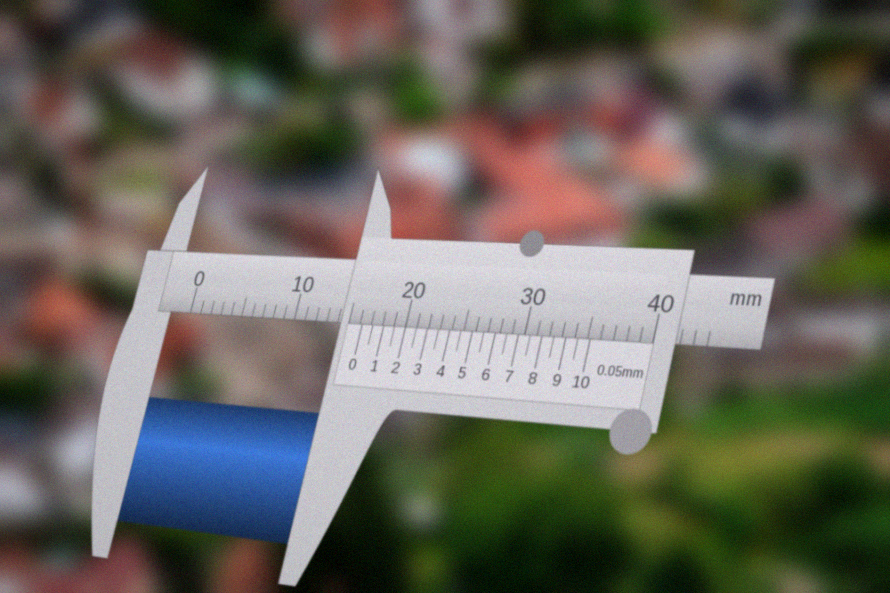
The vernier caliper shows mm 16.2
